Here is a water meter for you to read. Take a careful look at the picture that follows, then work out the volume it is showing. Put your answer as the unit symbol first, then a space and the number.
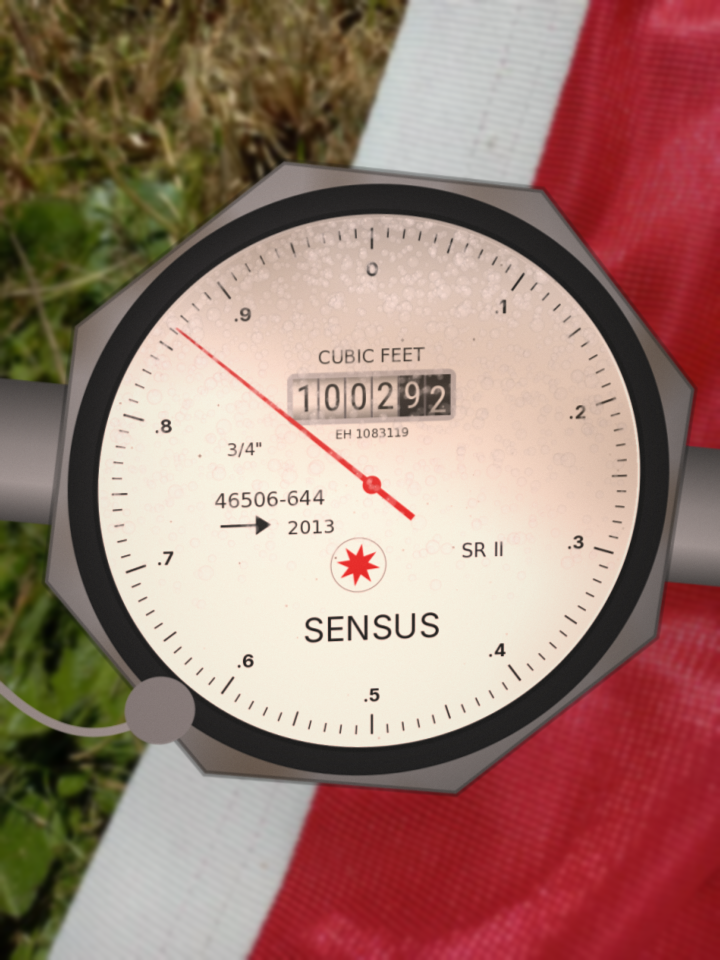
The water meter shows ft³ 100291.86
